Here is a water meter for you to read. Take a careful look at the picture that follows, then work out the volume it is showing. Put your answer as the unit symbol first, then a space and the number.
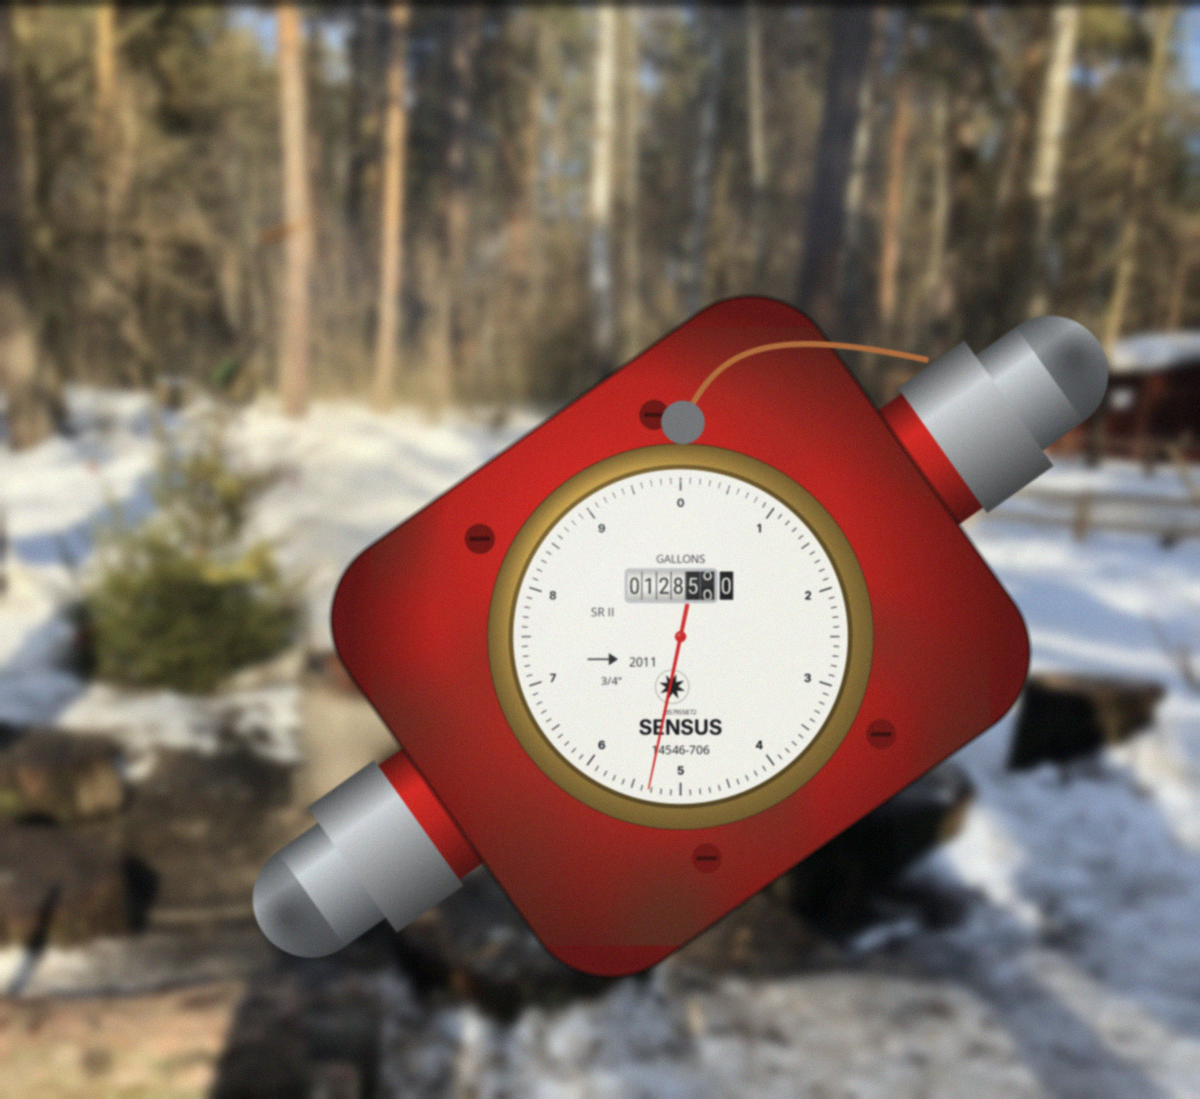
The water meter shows gal 128585.3
